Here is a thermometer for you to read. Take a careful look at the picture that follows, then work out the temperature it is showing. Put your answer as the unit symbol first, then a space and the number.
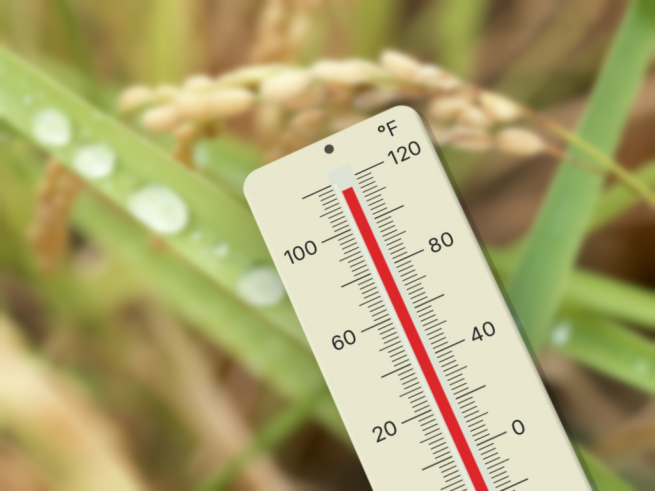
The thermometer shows °F 116
